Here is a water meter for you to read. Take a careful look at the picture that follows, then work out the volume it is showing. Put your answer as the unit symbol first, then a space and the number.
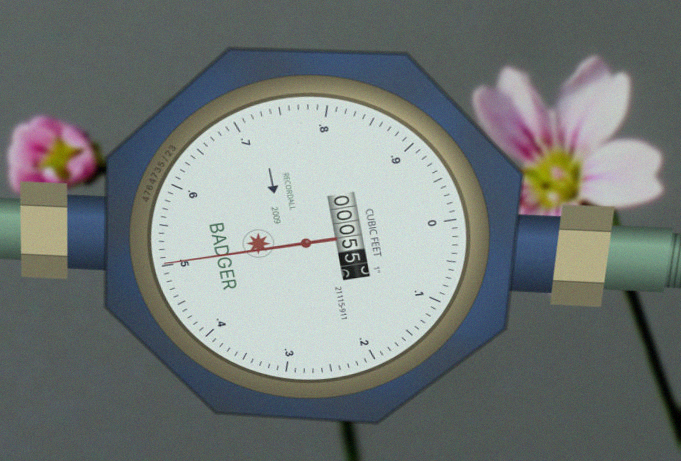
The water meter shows ft³ 555.50
